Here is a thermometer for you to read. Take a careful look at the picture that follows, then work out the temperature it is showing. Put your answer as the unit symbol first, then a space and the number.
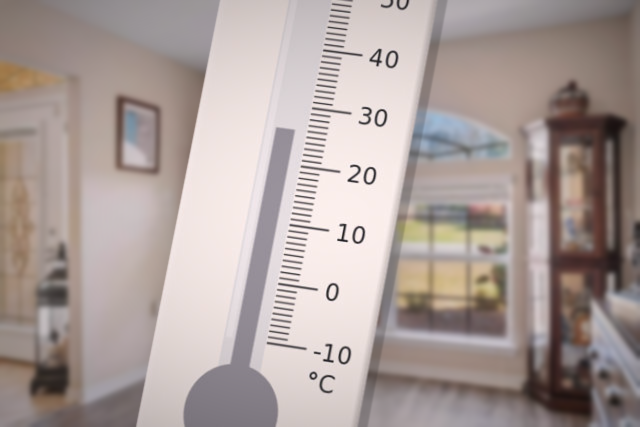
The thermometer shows °C 26
